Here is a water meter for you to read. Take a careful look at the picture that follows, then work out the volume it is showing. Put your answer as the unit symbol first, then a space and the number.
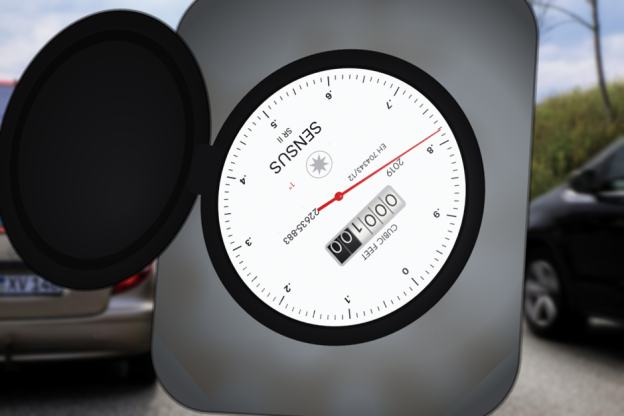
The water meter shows ft³ 99.78
